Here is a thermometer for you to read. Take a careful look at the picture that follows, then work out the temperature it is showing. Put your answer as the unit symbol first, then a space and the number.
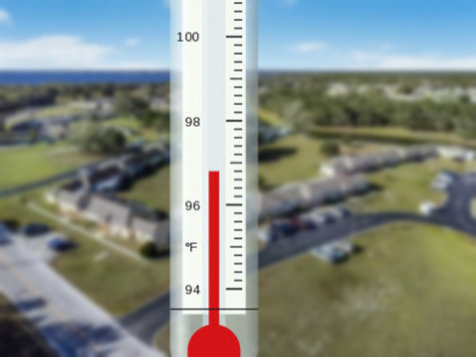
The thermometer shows °F 96.8
